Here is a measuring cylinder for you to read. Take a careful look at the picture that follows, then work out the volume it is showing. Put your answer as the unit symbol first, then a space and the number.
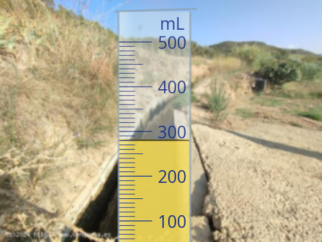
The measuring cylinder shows mL 280
